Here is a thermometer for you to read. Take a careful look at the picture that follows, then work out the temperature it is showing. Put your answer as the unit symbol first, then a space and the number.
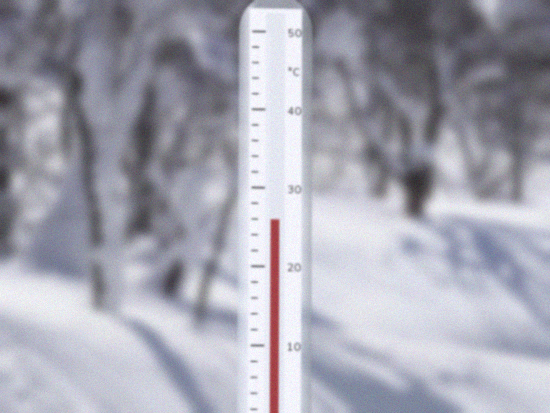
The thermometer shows °C 26
